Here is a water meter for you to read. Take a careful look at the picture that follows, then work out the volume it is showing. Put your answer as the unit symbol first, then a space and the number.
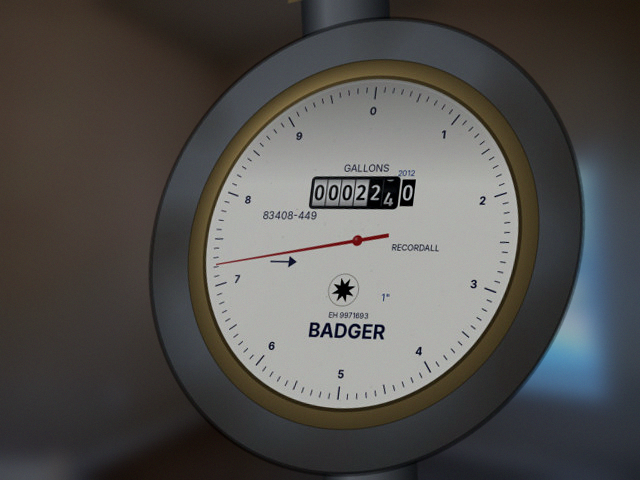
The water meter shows gal 2237.2
